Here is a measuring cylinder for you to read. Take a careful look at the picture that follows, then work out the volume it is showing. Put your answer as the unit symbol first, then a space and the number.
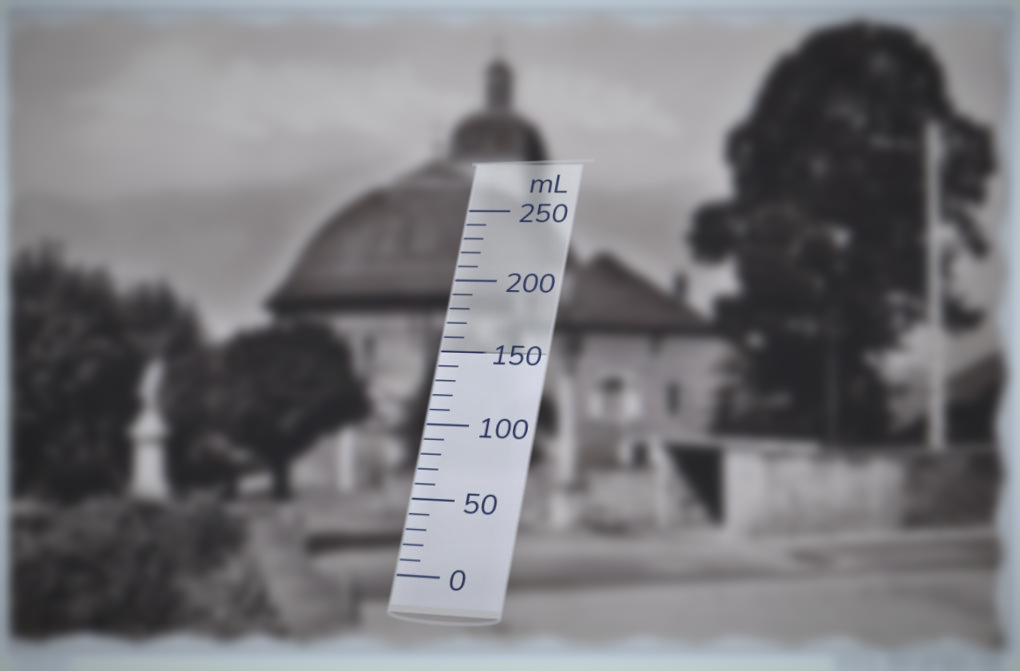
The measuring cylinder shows mL 150
